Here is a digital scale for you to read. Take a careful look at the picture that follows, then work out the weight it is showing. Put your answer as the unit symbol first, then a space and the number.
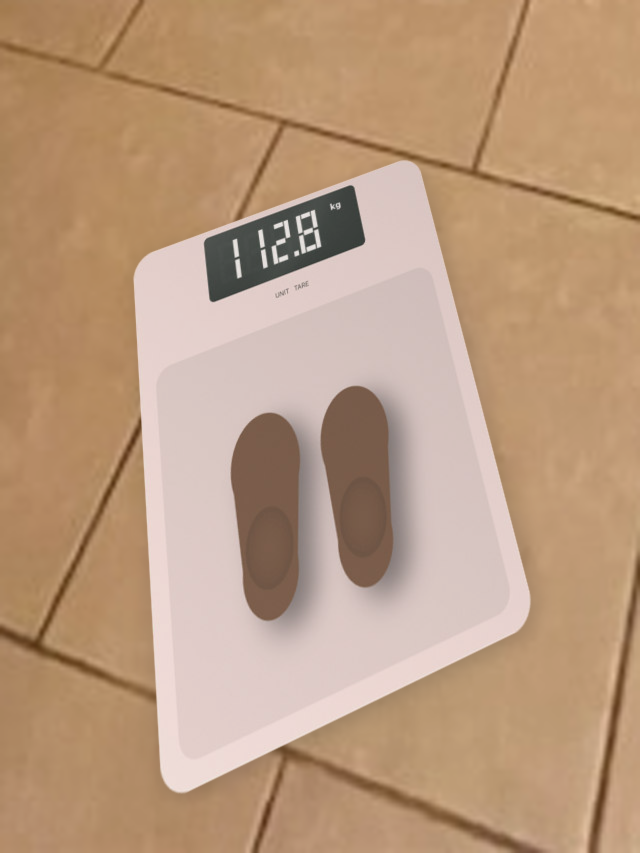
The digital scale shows kg 112.8
